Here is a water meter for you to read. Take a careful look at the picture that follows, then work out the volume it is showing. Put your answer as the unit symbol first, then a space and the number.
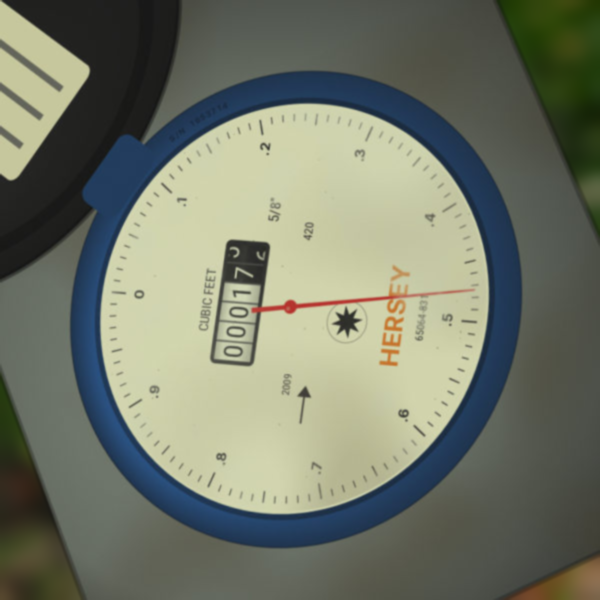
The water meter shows ft³ 175.47
